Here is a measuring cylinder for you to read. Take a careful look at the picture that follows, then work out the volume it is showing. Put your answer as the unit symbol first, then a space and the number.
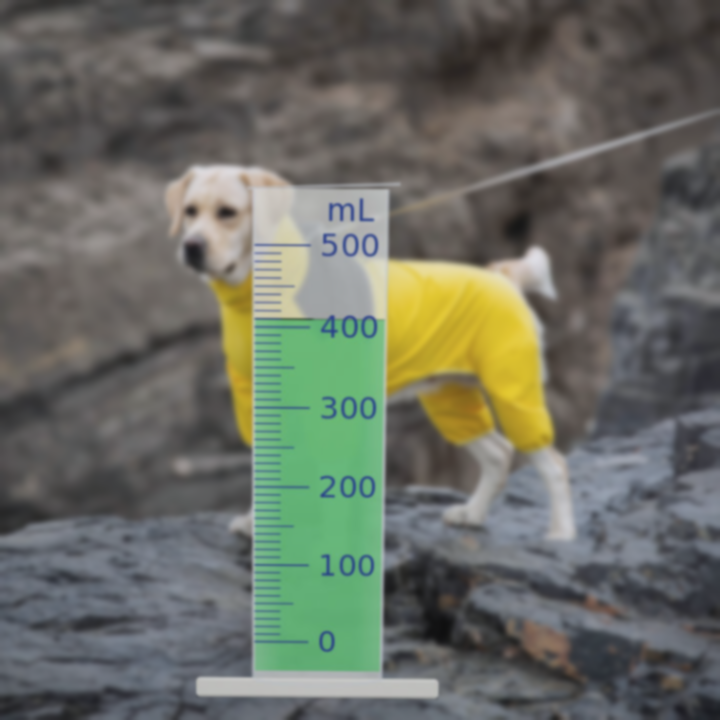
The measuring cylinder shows mL 410
